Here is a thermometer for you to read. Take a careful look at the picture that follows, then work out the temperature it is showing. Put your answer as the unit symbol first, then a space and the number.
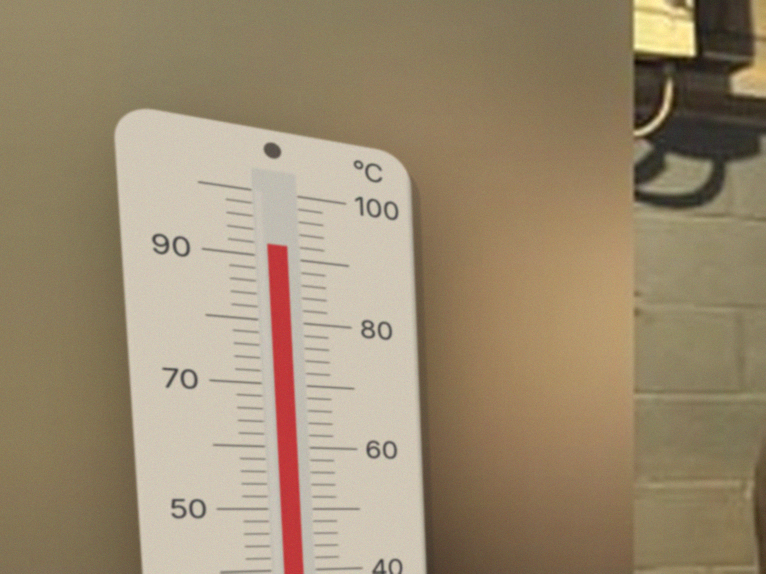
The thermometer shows °C 92
